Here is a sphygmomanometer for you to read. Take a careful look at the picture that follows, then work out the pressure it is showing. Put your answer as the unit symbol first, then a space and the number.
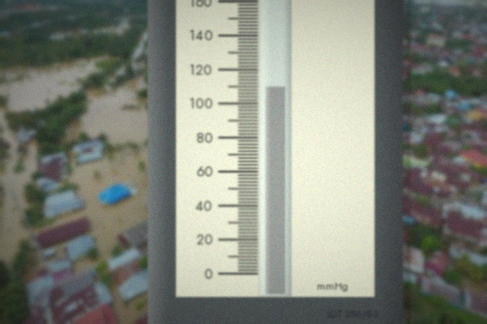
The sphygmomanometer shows mmHg 110
